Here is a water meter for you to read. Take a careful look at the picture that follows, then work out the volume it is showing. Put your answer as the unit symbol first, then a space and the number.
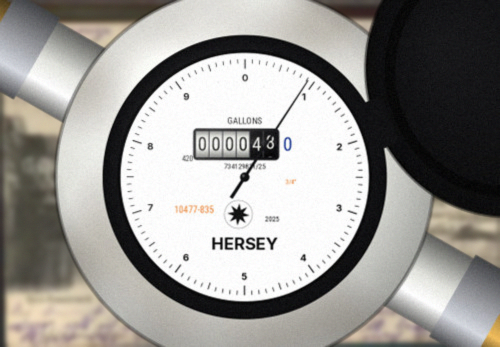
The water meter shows gal 480.9
